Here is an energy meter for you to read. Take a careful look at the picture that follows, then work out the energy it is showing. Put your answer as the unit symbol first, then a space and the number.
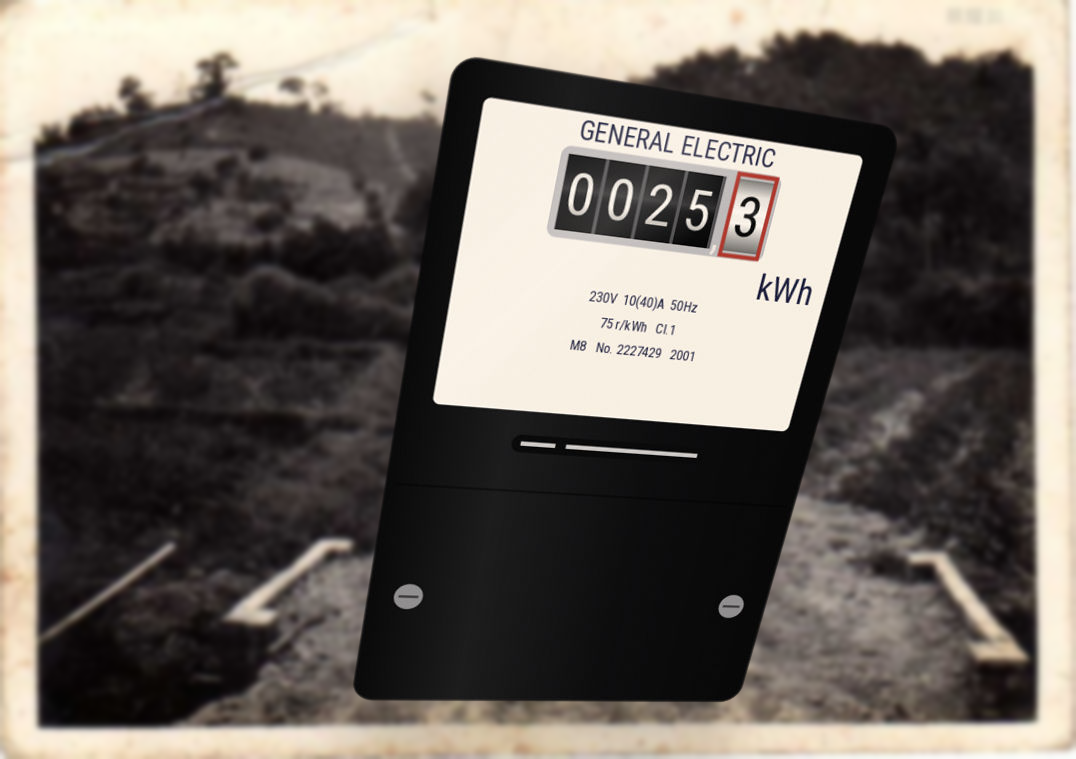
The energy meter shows kWh 25.3
